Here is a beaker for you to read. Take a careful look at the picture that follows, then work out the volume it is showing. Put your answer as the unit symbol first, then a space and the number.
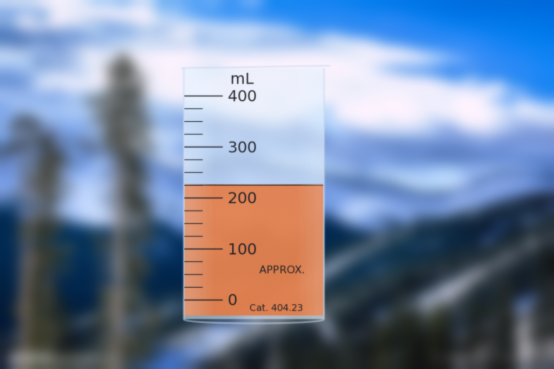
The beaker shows mL 225
